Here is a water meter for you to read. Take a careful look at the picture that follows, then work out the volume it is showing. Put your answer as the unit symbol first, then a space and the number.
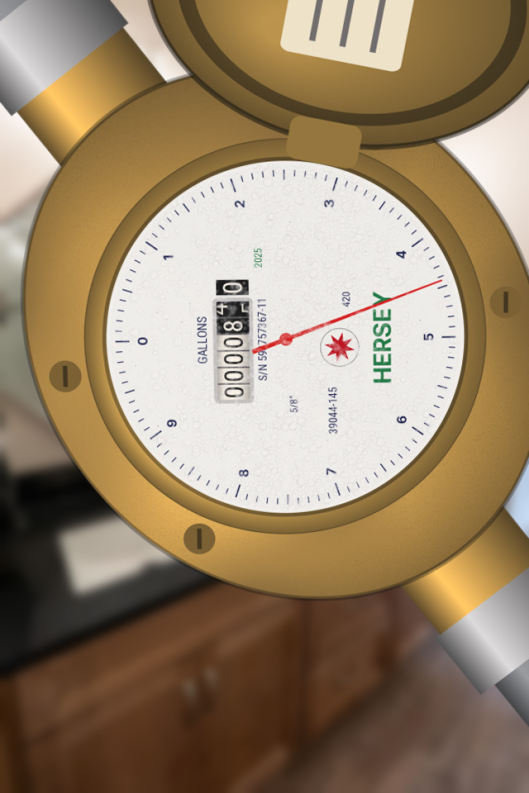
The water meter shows gal 844.4
